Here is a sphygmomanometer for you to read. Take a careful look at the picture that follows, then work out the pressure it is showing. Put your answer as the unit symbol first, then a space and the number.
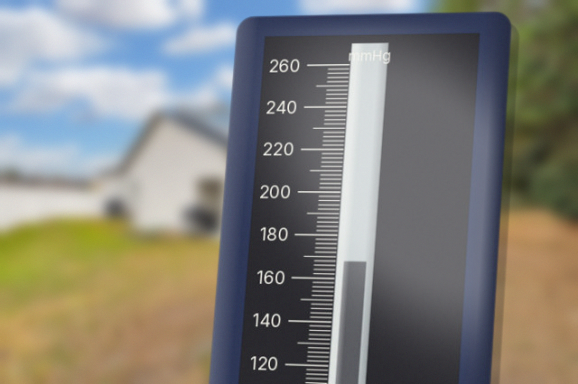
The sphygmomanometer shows mmHg 168
